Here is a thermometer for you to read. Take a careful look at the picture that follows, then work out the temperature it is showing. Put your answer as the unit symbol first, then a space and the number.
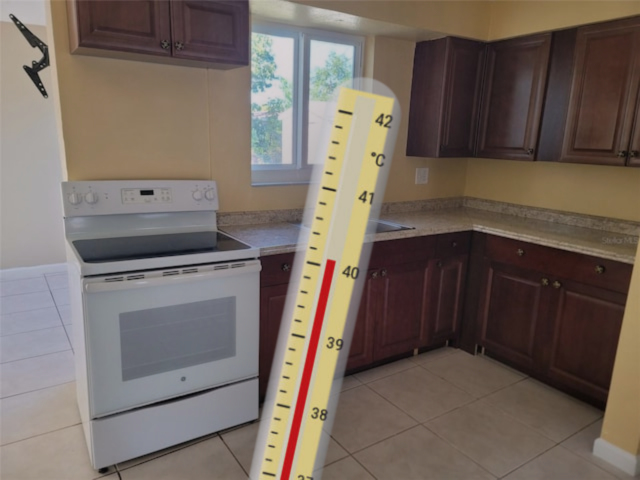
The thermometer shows °C 40.1
